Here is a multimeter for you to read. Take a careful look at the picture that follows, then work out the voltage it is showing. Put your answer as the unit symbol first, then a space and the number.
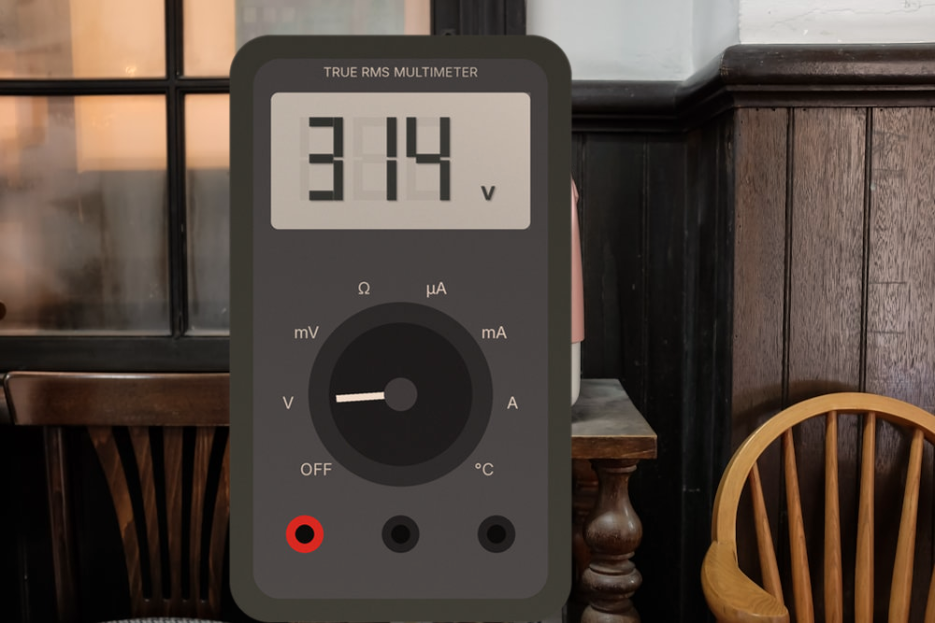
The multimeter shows V 314
